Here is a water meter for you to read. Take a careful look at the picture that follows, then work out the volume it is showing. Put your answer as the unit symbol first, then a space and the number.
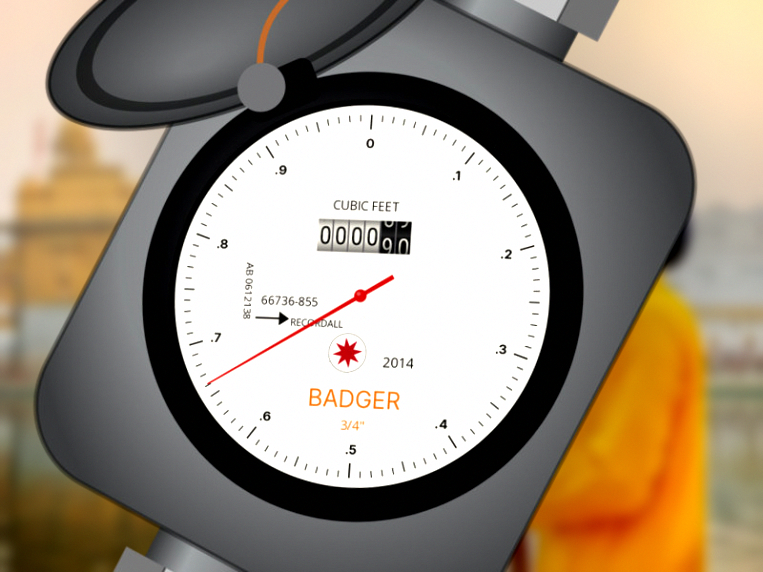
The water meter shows ft³ 89.66
